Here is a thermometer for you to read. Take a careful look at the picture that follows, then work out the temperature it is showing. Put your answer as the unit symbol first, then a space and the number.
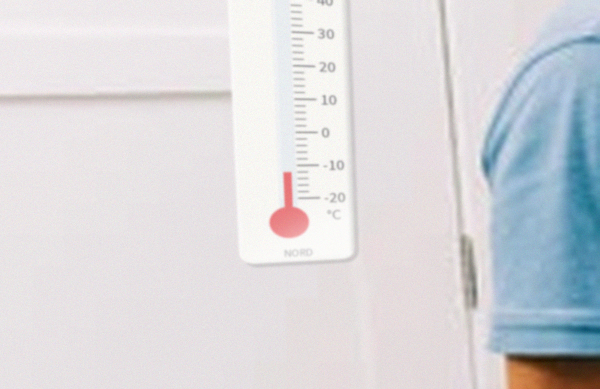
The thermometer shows °C -12
